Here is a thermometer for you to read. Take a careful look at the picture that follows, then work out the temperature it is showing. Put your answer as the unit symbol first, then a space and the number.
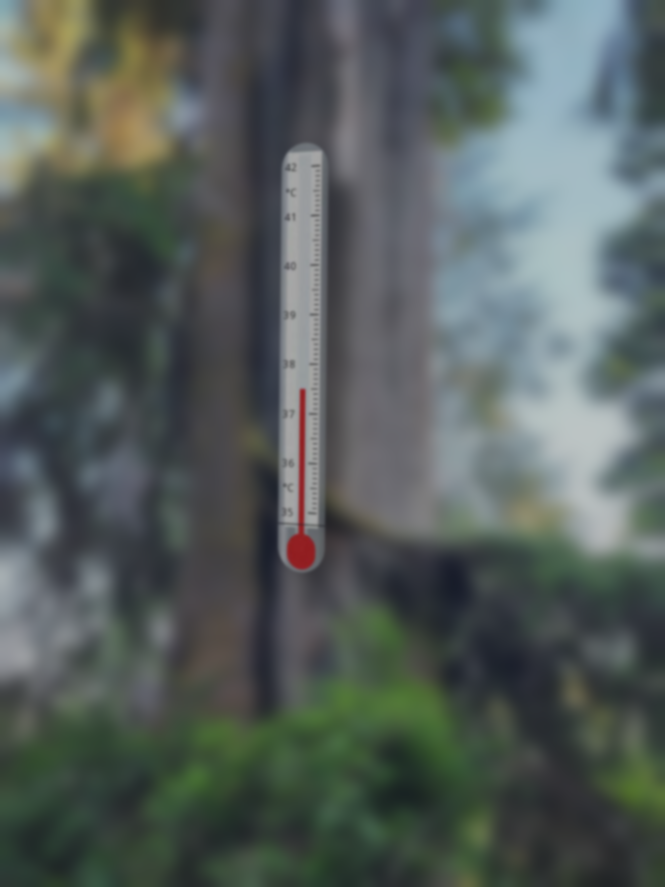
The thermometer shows °C 37.5
